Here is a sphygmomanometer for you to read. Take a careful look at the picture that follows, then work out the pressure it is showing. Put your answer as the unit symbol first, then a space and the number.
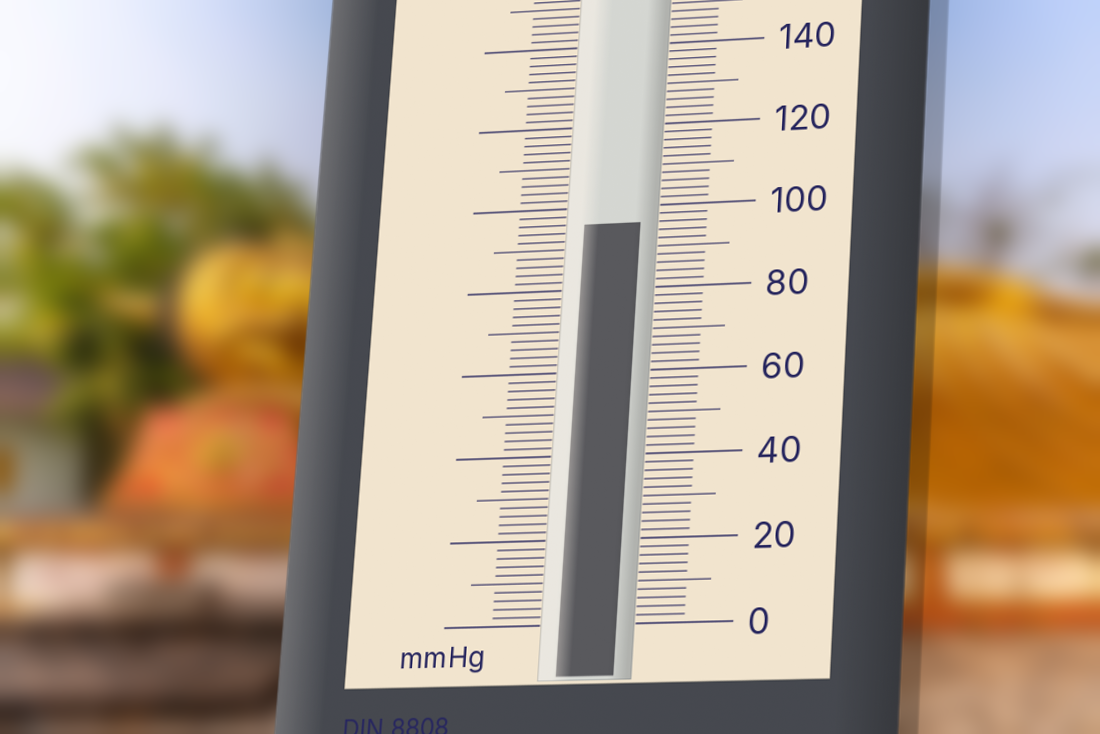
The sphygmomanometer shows mmHg 96
